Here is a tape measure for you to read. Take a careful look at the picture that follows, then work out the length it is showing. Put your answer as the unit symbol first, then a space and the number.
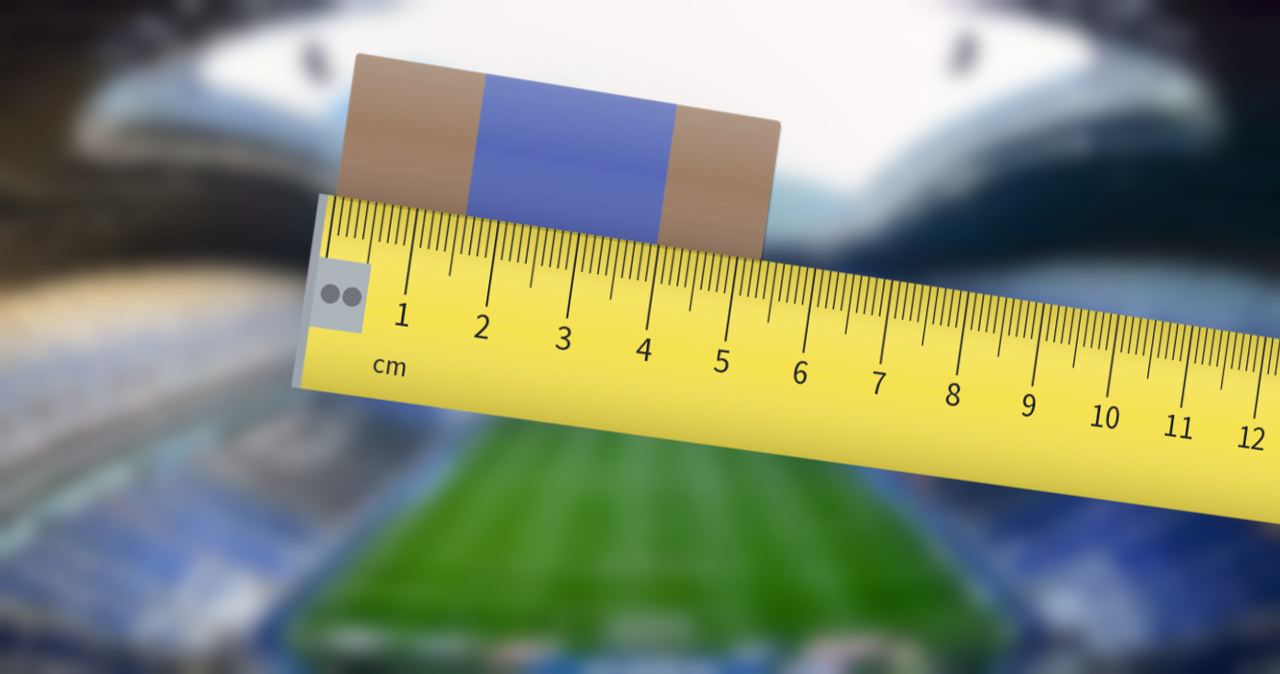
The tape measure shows cm 5.3
